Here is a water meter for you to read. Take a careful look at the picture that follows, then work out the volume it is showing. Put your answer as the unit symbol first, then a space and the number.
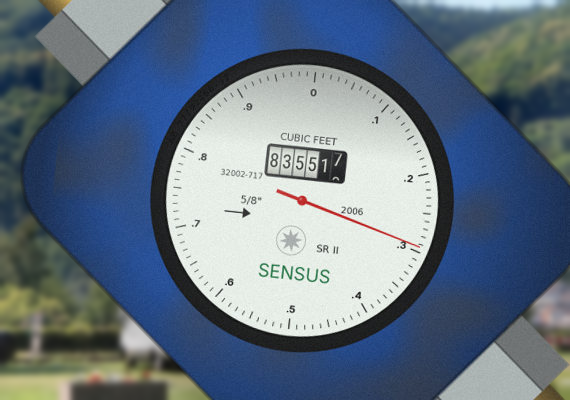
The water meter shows ft³ 835517.29
